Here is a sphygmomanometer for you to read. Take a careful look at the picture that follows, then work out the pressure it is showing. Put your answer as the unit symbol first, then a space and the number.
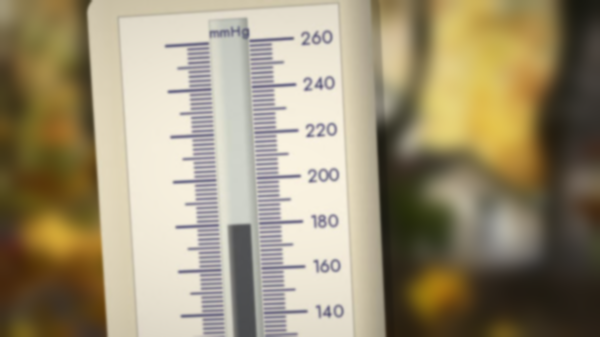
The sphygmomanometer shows mmHg 180
